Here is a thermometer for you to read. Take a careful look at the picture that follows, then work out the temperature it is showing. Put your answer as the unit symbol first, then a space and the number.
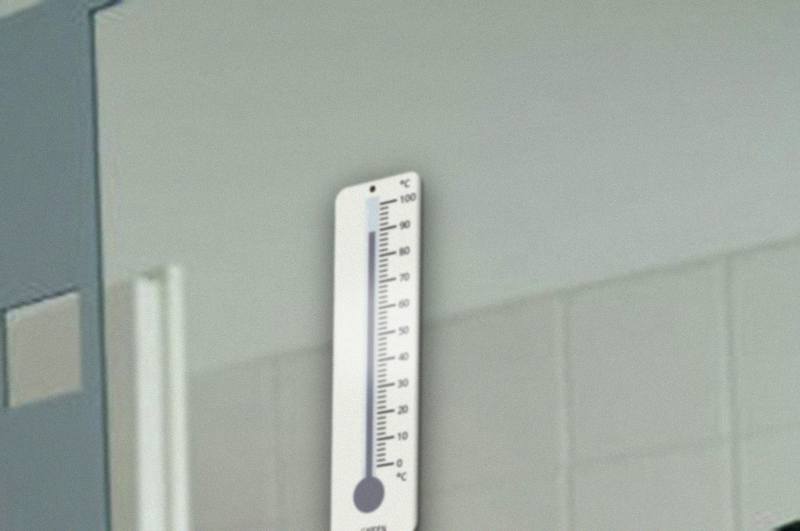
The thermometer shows °C 90
